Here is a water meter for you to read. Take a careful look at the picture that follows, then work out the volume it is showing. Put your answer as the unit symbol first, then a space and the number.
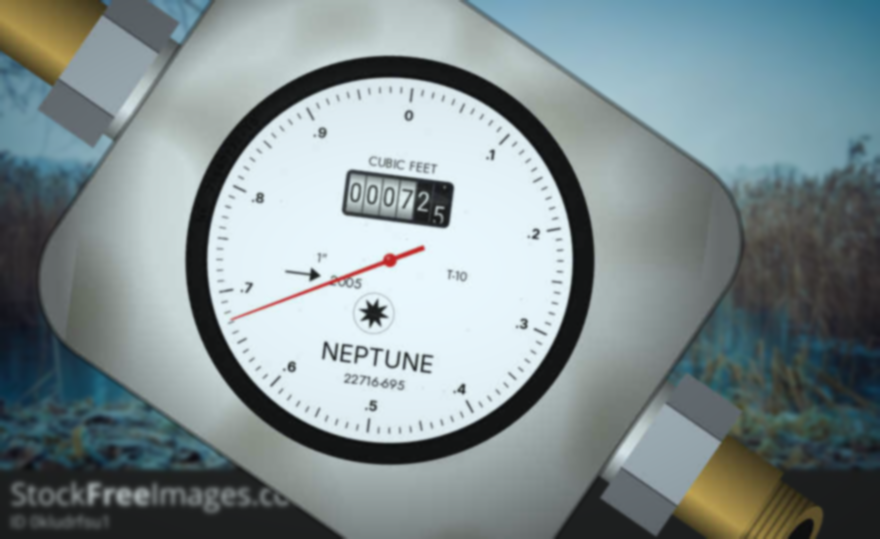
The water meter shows ft³ 724.67
